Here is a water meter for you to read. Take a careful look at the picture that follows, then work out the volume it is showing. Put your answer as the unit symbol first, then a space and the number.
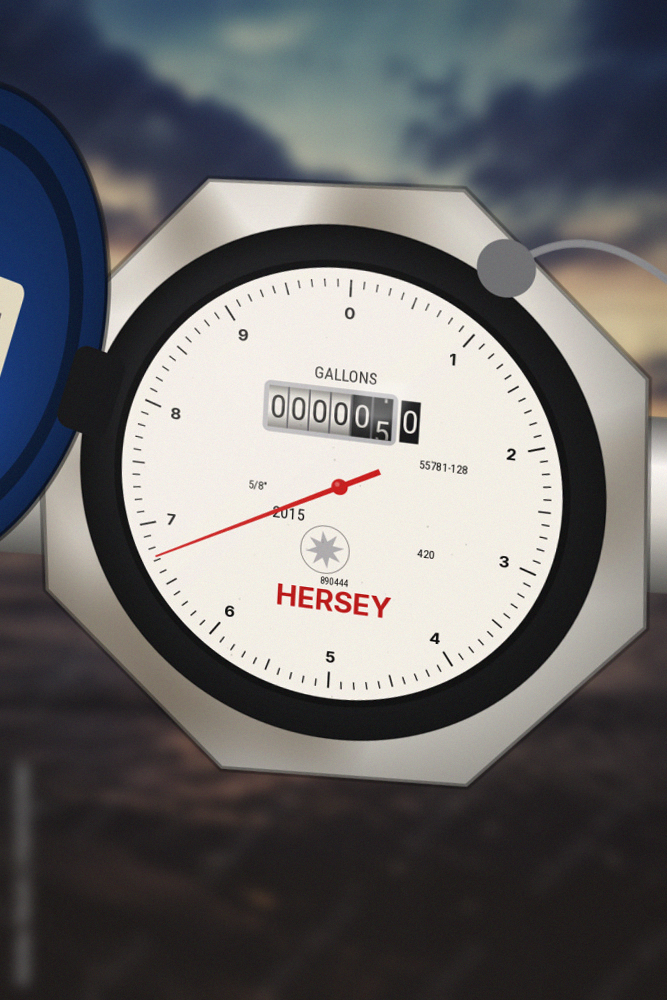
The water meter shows gal 46.7
